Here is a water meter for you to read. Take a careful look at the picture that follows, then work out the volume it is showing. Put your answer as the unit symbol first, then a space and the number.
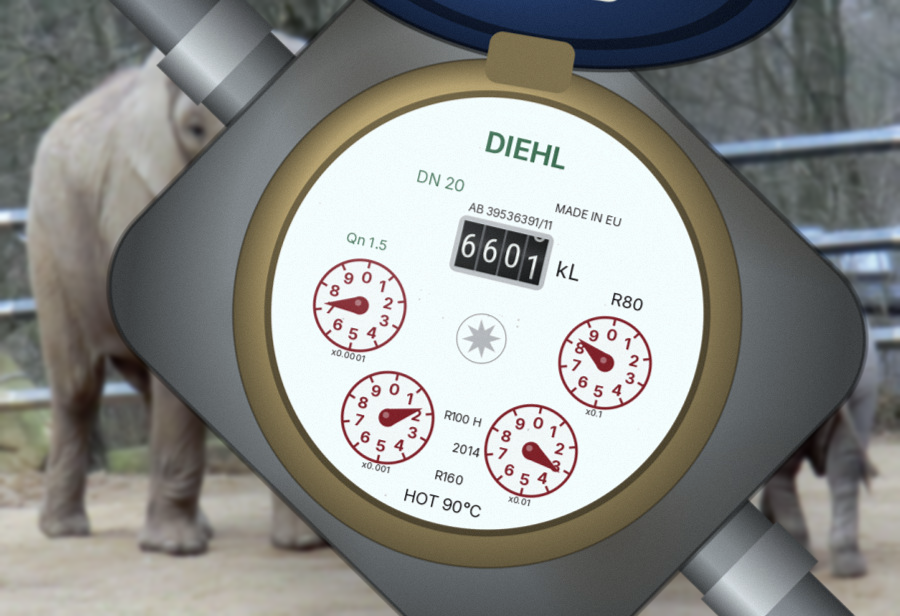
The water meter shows kL 6600.8317
